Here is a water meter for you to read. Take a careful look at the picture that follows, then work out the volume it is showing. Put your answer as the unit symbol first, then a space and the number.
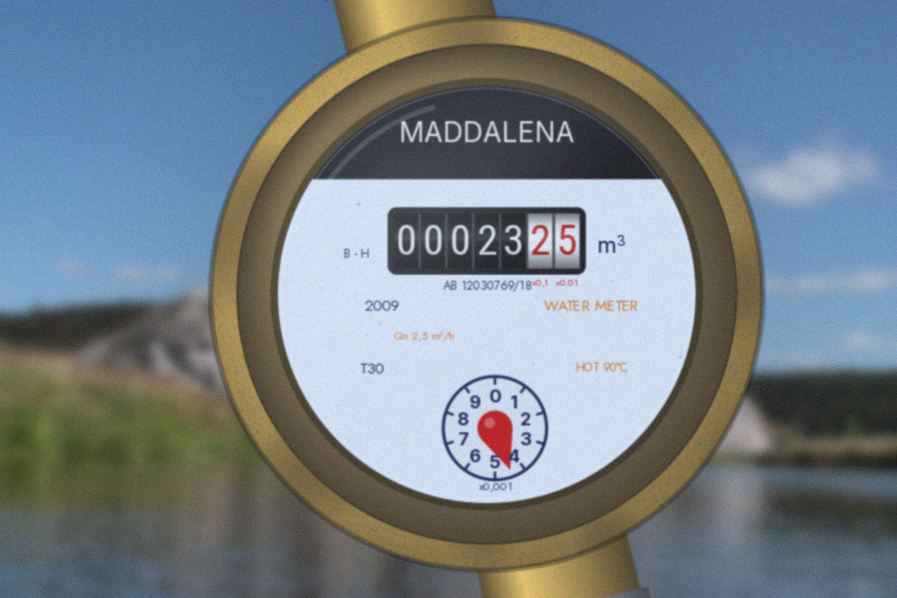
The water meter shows m³ 23.254
